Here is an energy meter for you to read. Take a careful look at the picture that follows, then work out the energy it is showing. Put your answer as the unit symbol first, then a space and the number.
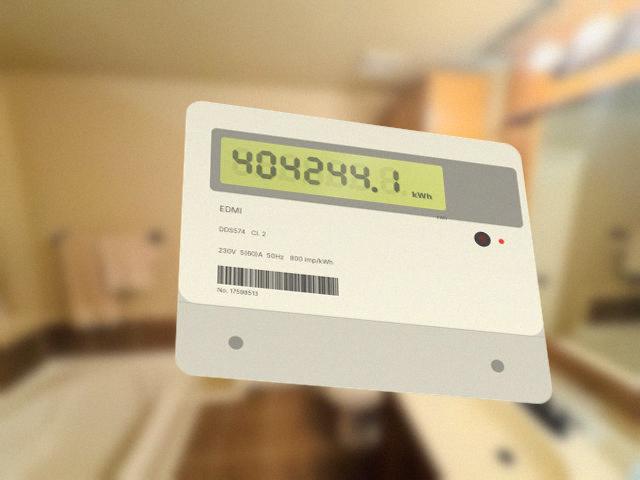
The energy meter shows kWh 404244.1
